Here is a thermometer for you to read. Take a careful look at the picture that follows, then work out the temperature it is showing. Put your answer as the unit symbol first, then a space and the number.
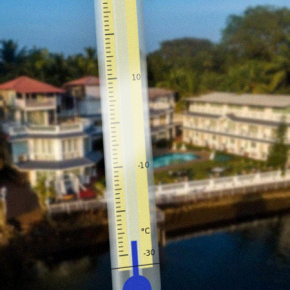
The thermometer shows °C -27
